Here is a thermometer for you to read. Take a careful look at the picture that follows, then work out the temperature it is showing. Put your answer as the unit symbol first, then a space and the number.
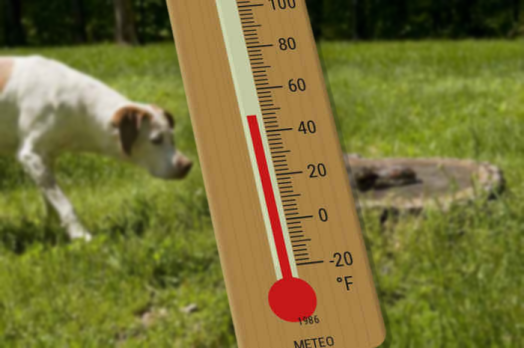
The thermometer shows °F 48
